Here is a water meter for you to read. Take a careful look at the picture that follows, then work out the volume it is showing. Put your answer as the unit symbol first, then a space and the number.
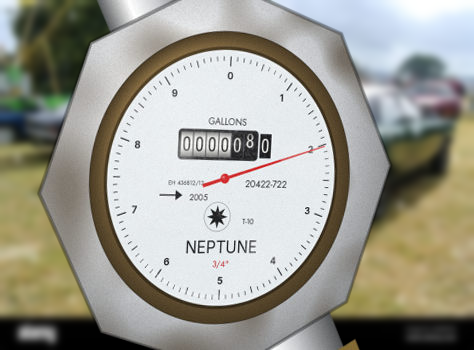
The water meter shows gal 82.0
